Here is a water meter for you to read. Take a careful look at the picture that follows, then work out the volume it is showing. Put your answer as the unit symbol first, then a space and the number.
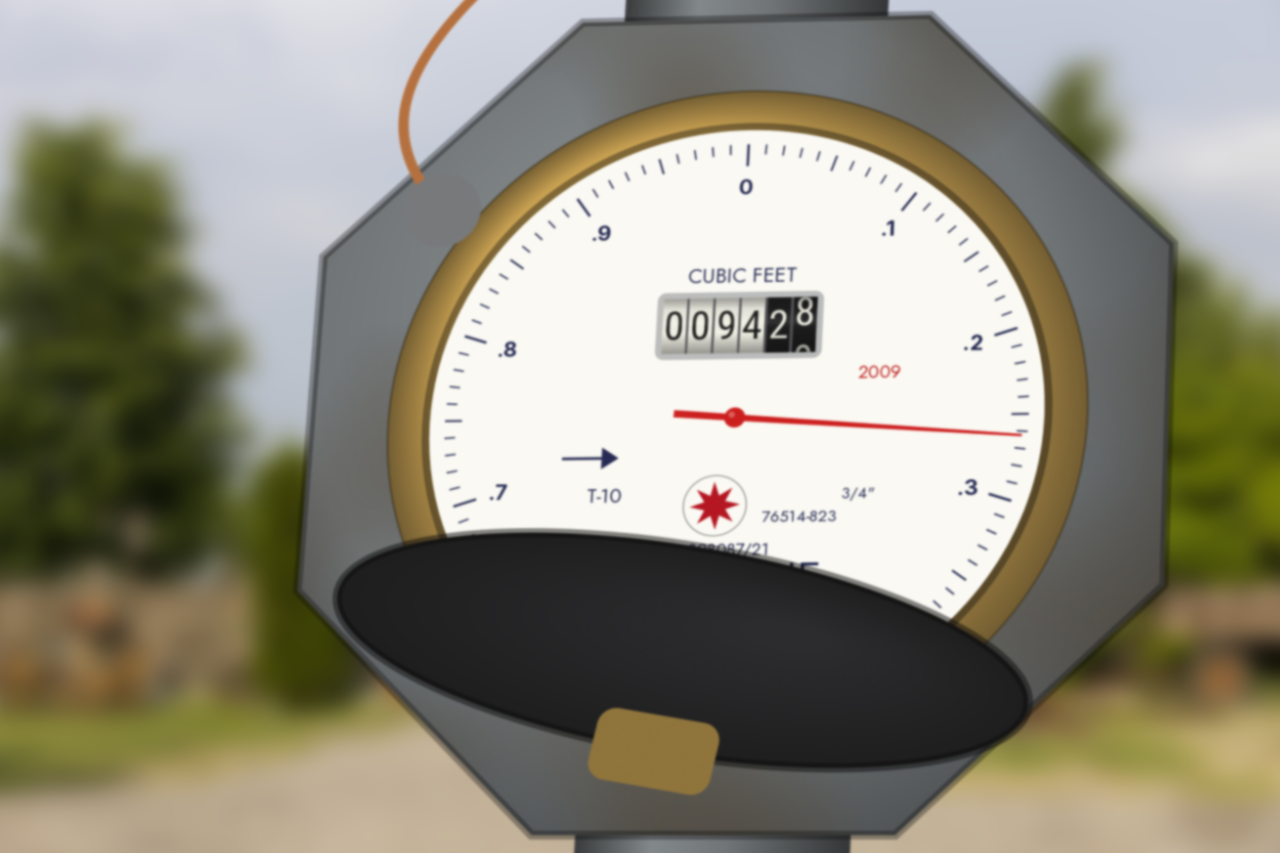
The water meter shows ft³ 9428.26
